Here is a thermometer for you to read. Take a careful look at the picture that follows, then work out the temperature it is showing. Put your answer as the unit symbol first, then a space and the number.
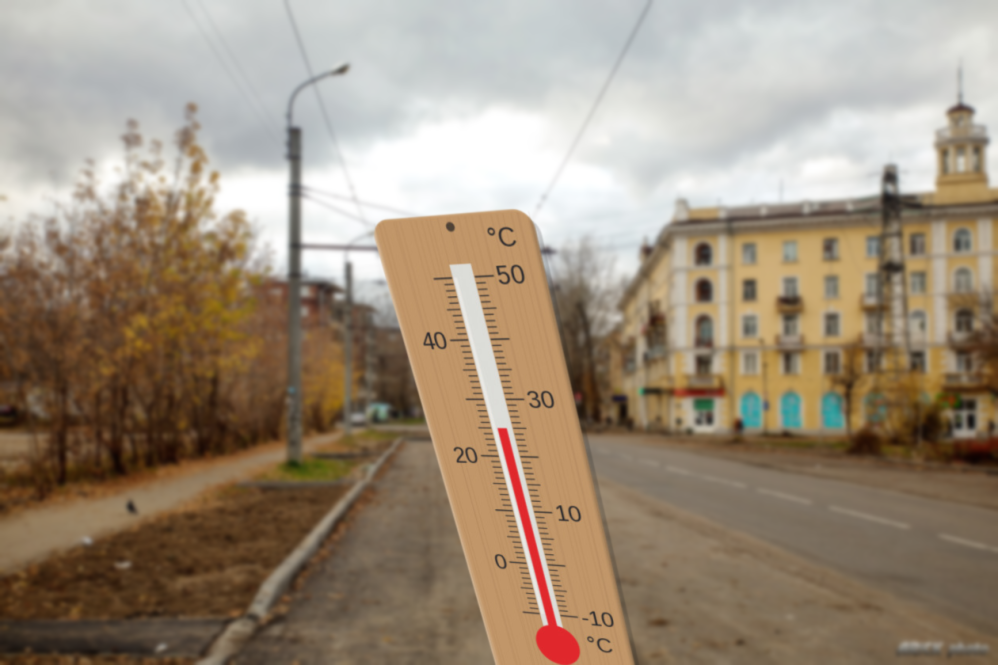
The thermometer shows °C 25
